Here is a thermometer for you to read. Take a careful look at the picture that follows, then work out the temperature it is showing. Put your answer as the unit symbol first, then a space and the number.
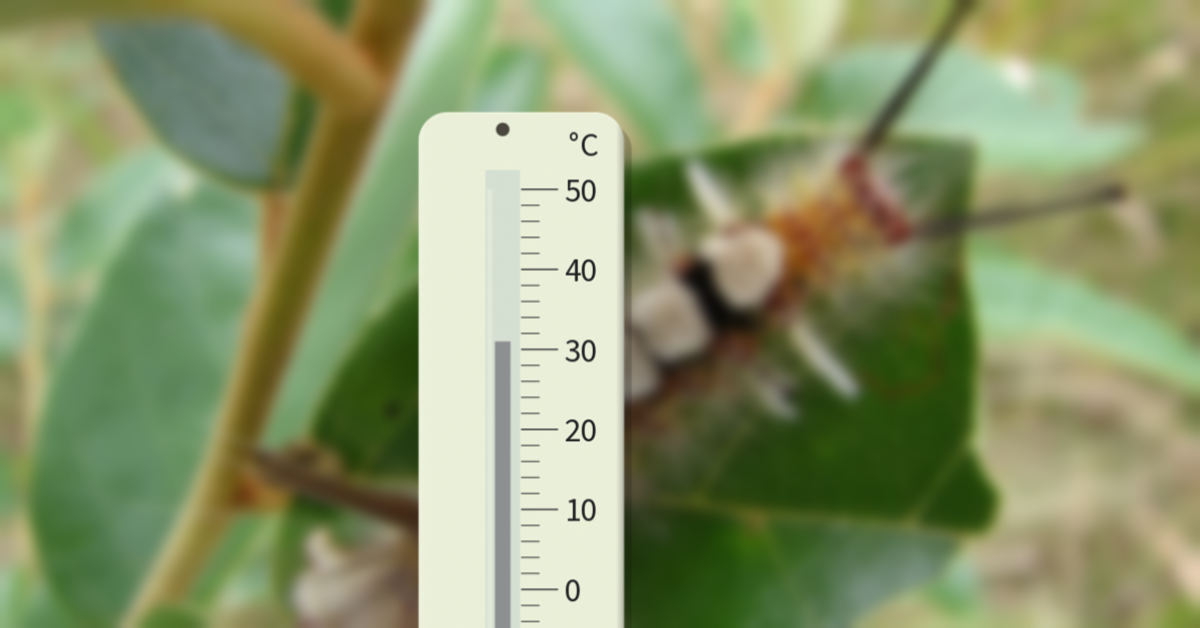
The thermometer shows °C 31
